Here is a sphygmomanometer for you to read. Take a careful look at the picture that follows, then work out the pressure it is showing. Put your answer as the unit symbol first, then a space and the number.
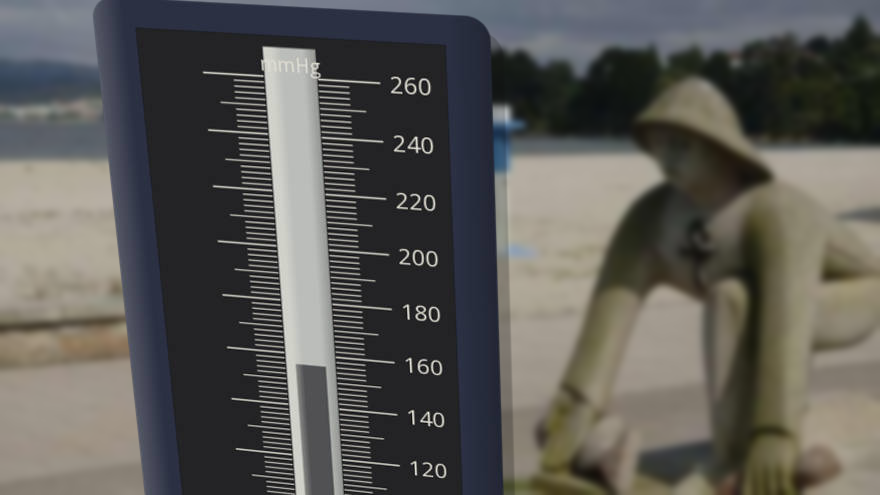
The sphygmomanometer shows mmHg 156
